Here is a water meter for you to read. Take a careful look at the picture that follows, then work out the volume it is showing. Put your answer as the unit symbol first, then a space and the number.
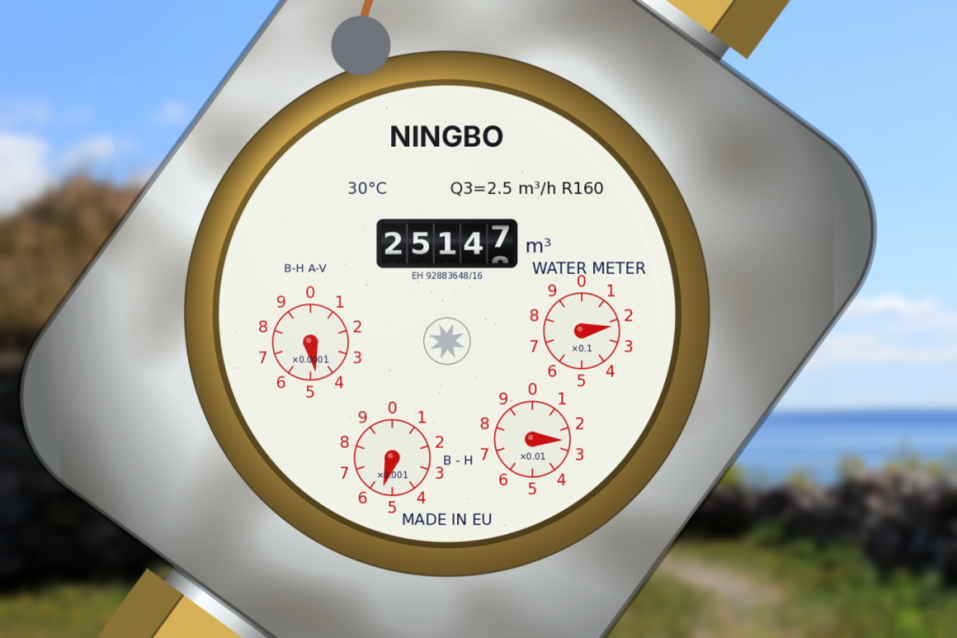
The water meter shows m³ 25147.2254
